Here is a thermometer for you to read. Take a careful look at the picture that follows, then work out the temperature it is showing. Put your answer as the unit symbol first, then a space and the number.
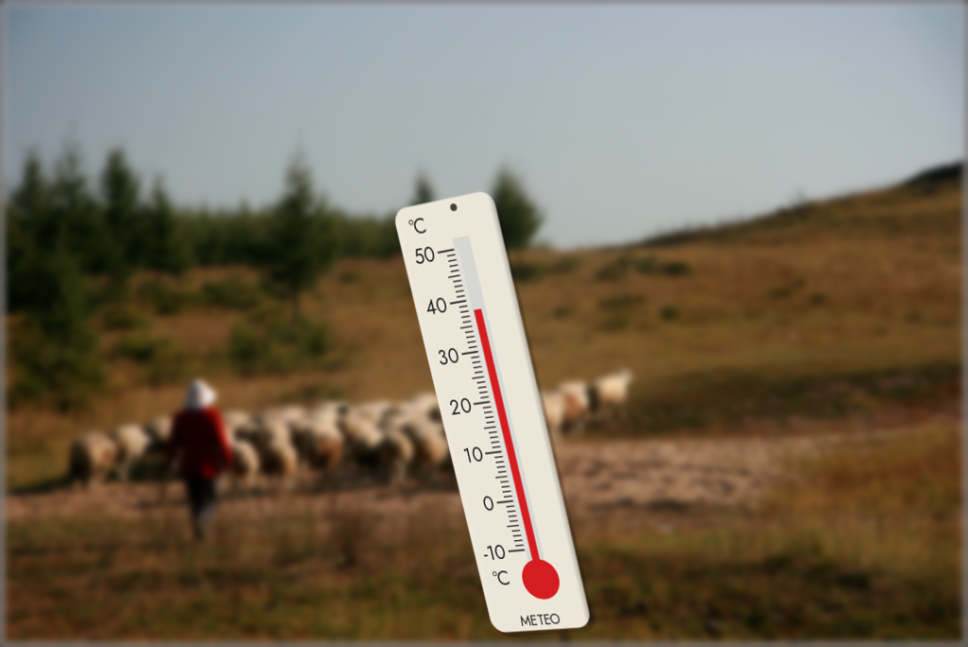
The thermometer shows °C 38
